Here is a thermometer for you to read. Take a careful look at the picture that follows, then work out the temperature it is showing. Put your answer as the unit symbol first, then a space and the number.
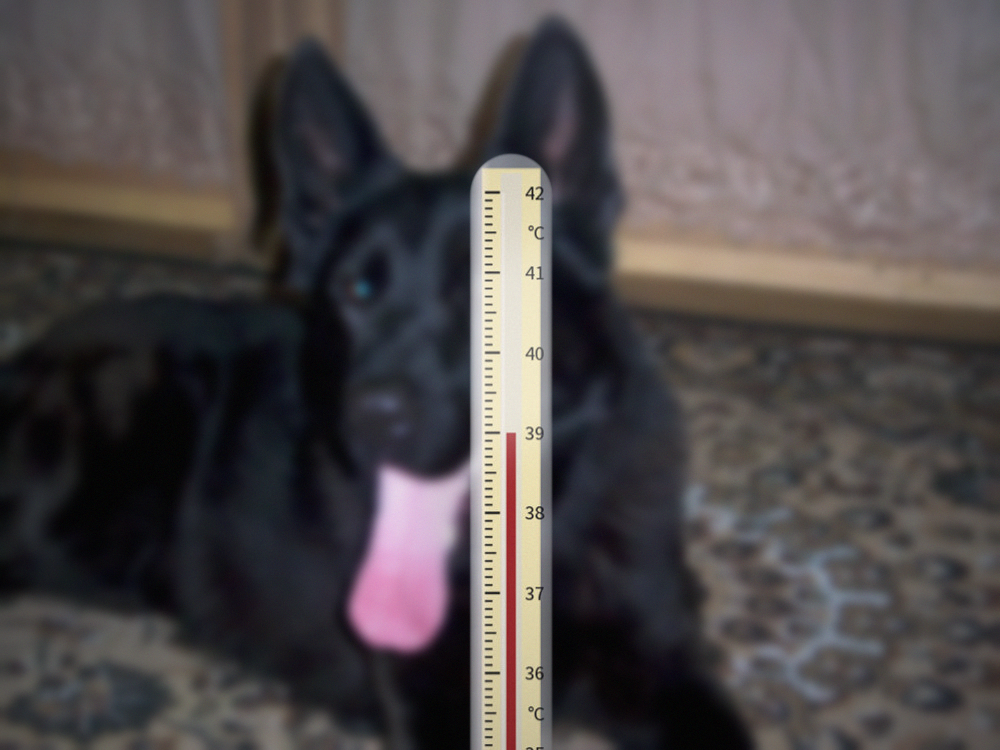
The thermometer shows °C 39
